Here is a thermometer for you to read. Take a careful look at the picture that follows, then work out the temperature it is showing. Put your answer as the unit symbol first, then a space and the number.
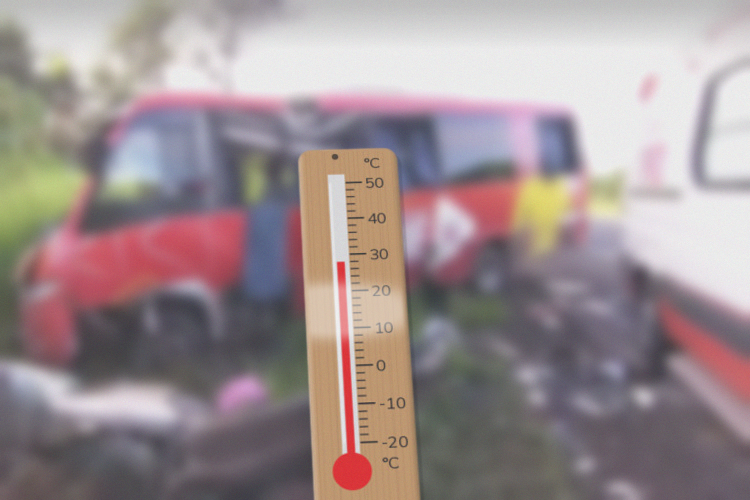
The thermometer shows °C 28
